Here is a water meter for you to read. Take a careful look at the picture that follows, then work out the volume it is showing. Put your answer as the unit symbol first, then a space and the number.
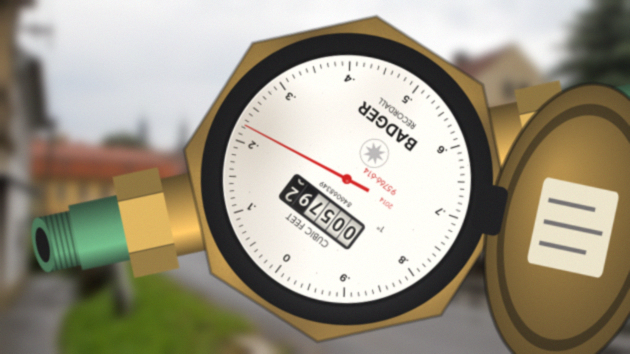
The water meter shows ft³ 5792.22
